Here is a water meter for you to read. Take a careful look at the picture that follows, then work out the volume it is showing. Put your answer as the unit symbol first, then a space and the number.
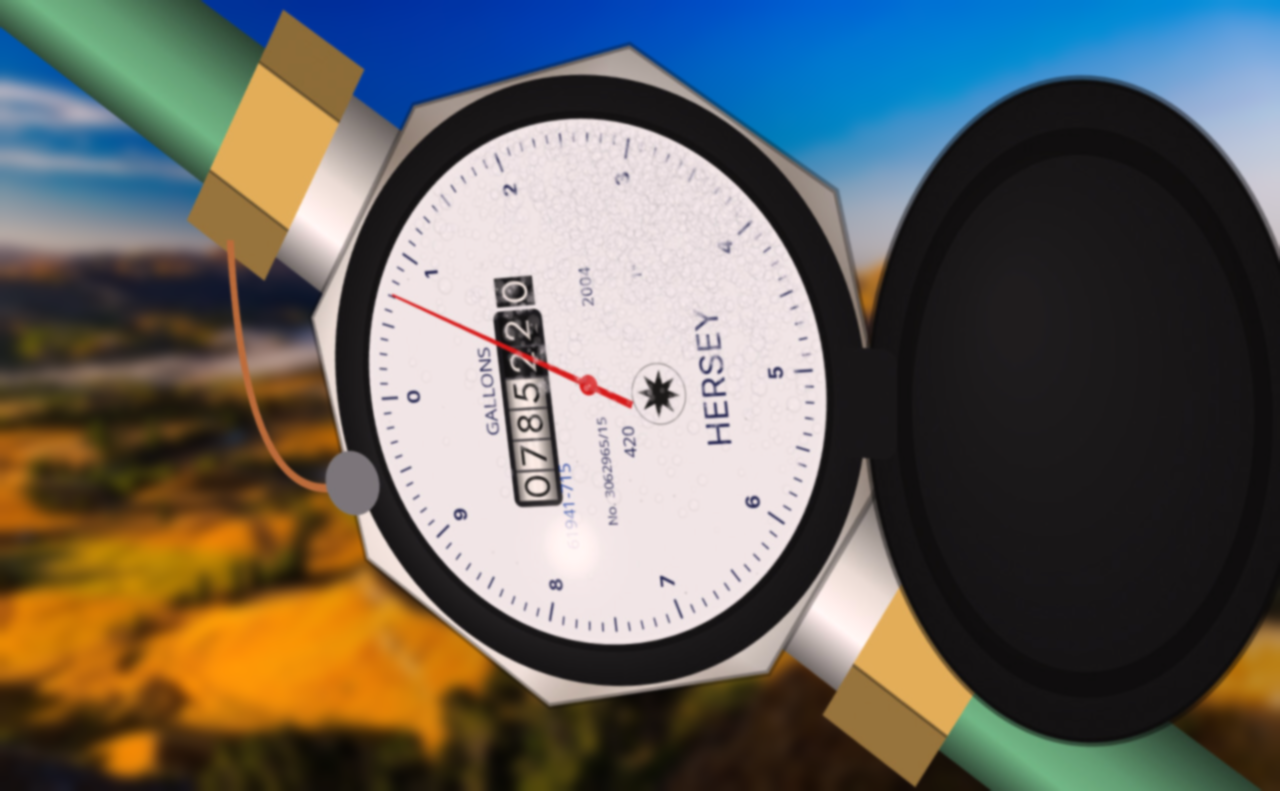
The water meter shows gal 785220.7
